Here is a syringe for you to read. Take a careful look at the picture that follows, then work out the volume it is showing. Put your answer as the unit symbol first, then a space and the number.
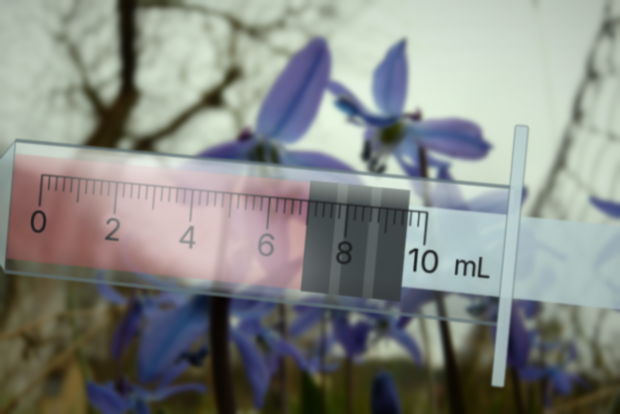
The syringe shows mL 7
